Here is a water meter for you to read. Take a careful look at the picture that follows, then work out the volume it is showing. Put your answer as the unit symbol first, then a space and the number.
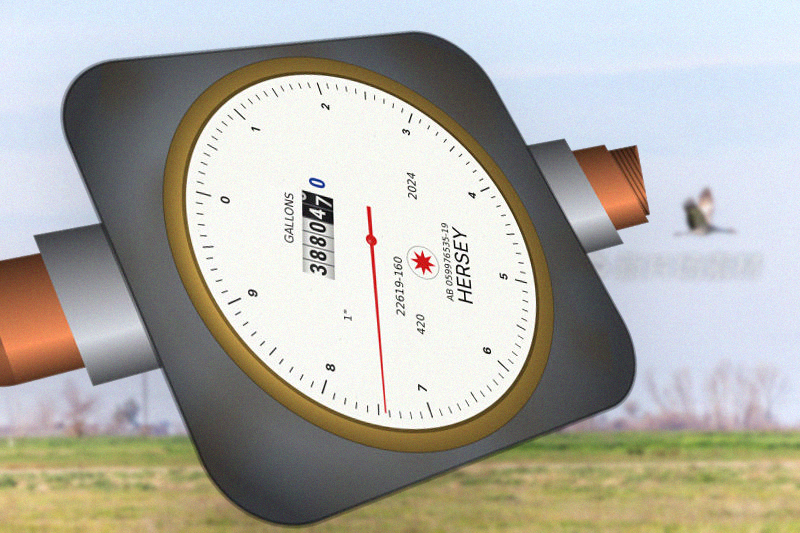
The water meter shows gal 3880467.4
